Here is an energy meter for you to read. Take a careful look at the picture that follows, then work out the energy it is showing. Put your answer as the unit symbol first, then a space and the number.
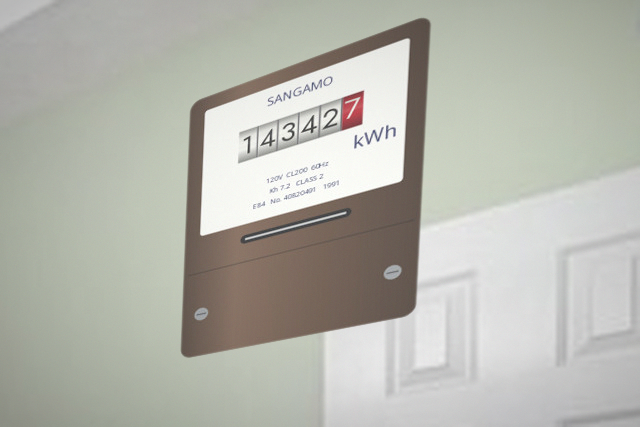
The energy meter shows kWh 14342.7
